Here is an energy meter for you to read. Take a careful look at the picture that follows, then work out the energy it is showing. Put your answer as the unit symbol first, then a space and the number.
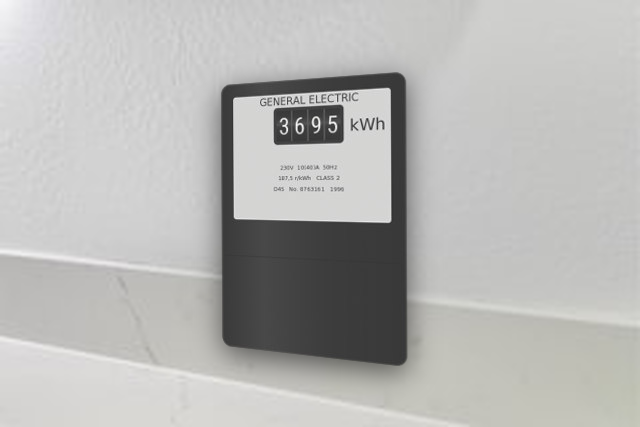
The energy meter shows kWh 3695
